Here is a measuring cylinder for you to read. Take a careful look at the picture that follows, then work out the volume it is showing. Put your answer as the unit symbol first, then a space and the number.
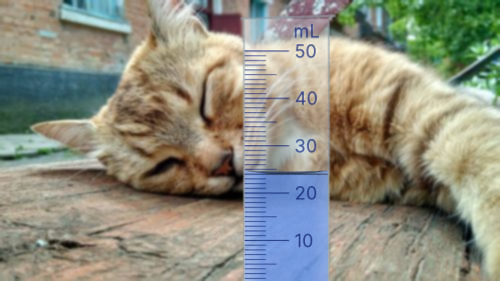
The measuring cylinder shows mL 24
